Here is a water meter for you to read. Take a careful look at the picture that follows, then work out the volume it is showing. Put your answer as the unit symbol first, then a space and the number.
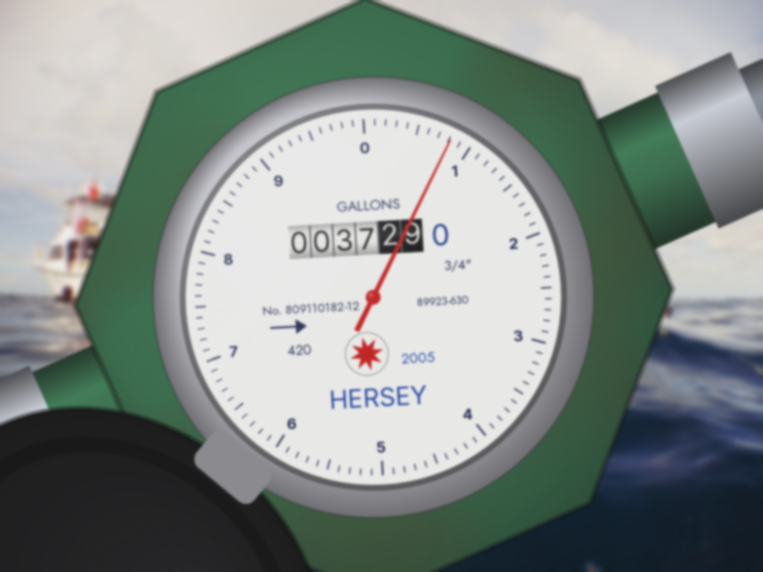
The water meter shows gal 37290.8
